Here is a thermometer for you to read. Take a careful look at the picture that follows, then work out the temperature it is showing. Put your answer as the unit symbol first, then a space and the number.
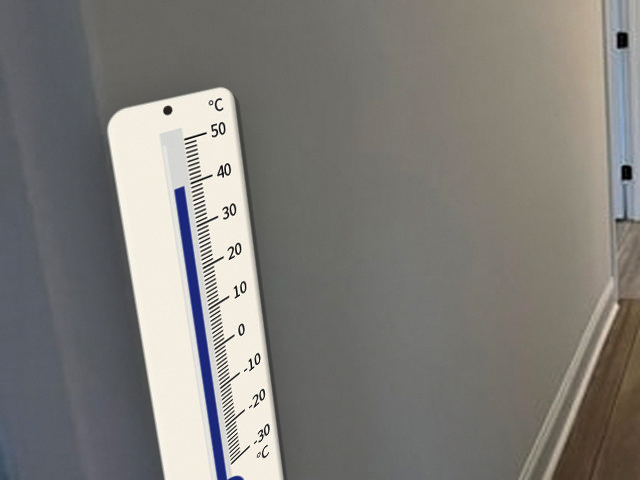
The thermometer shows °C 40
